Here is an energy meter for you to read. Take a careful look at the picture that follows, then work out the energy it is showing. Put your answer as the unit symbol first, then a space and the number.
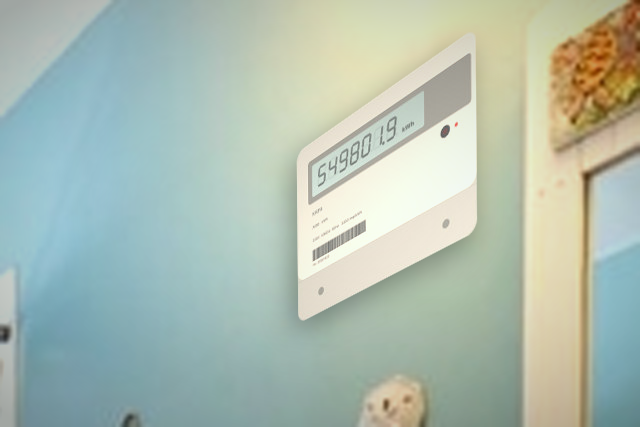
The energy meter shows kWh 549801.9
